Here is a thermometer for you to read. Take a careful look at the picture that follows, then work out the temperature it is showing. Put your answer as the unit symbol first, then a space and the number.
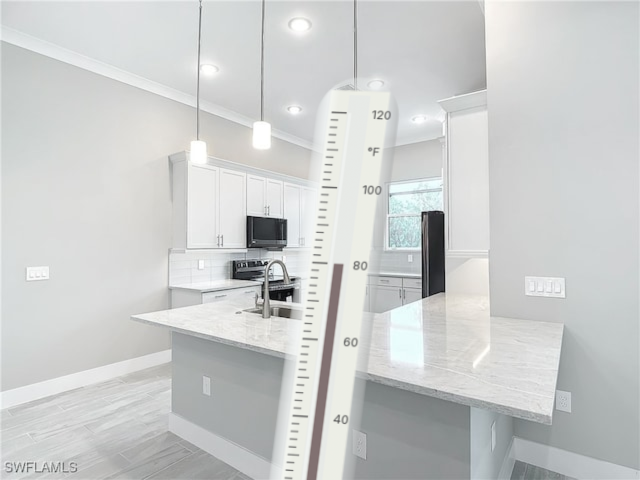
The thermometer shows °F 80
